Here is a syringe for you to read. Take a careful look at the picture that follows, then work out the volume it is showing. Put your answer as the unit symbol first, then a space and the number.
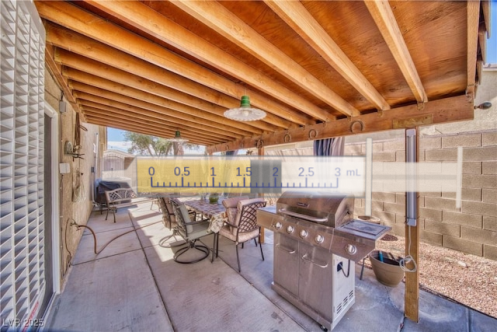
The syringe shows mL 1.6
